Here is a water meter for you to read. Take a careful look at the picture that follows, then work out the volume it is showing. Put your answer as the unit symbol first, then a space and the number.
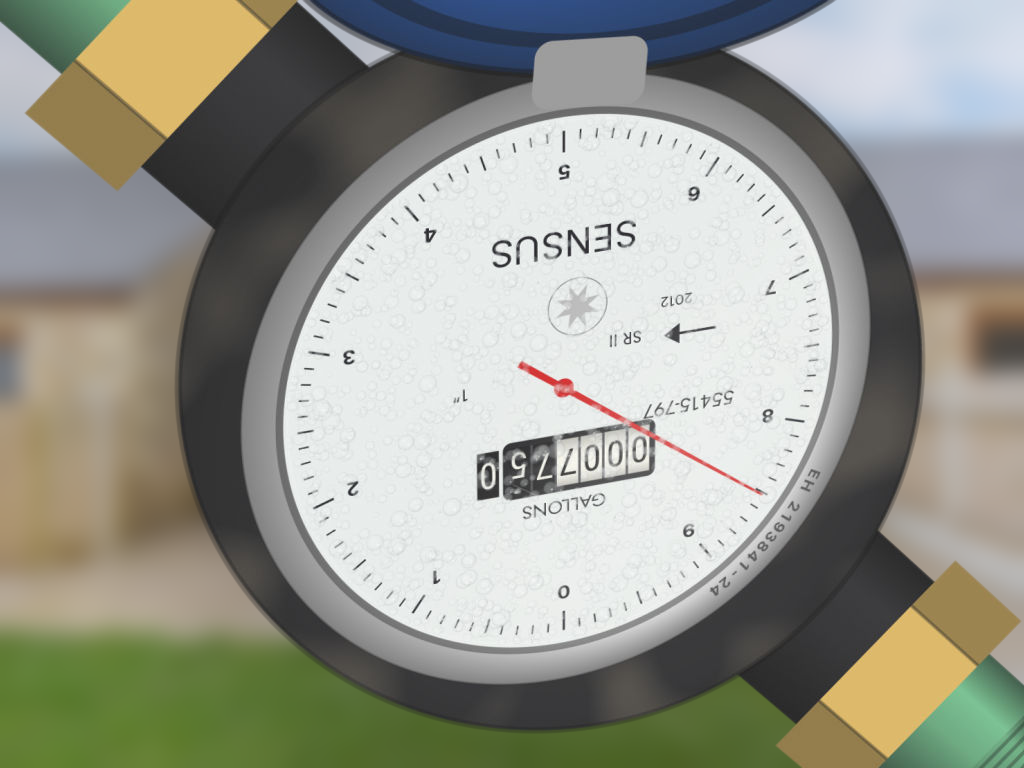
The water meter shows gal 7748.5
